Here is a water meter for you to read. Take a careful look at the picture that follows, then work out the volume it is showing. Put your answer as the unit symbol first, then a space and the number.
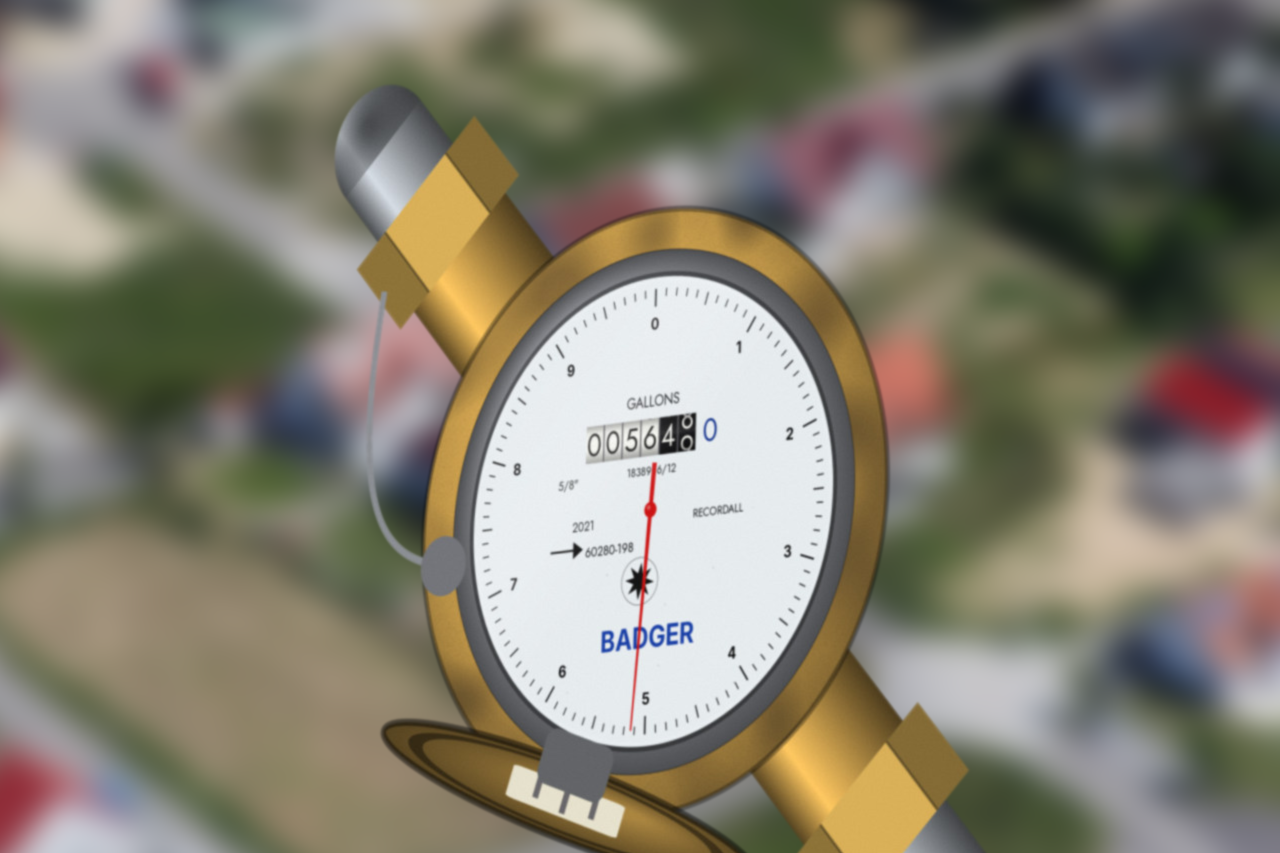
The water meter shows gal 56485.1
